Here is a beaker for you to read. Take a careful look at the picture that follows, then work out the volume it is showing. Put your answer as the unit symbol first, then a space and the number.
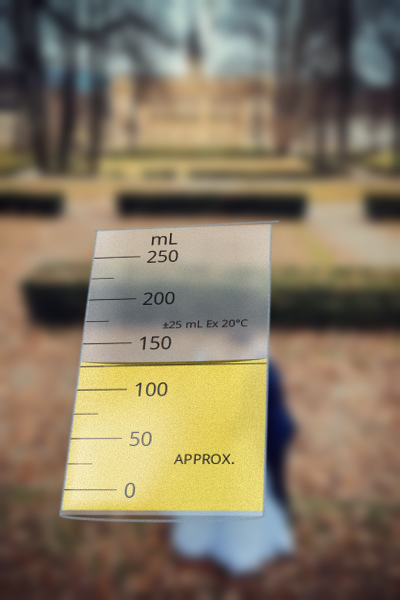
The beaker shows mL 125
